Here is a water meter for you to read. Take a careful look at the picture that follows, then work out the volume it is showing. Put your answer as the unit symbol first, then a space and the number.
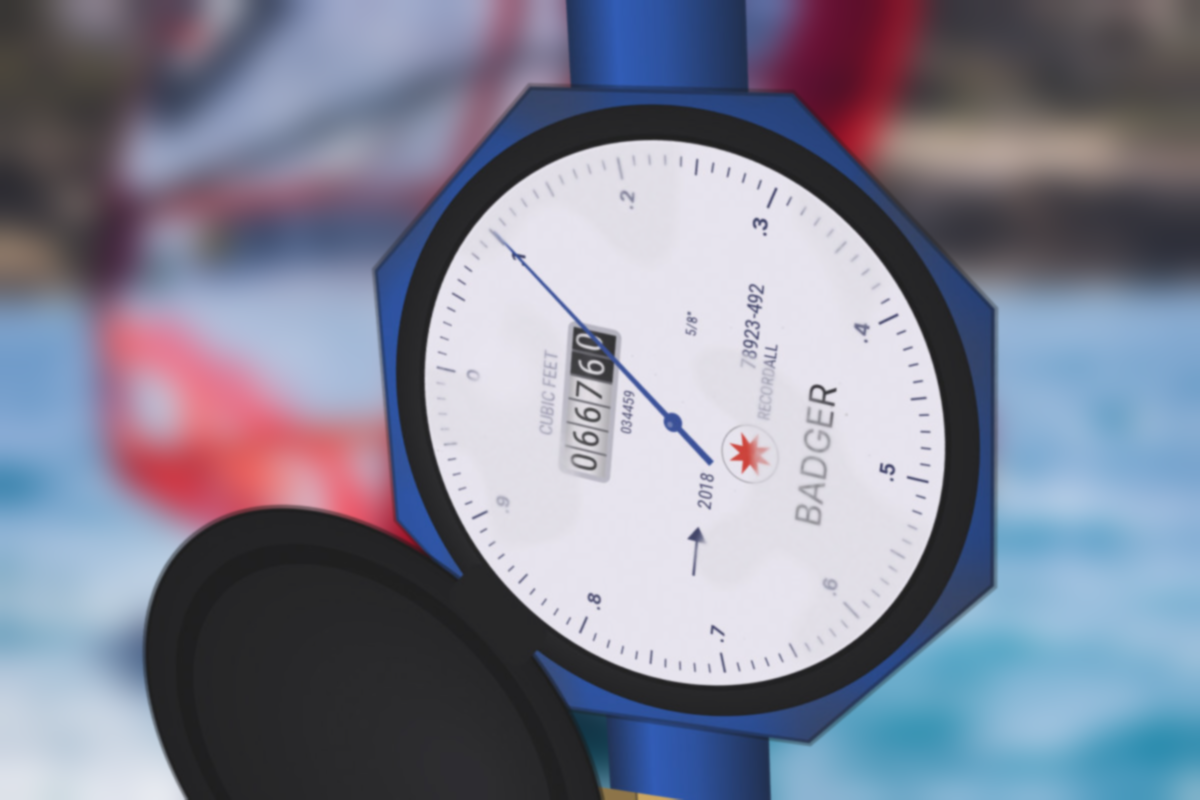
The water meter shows ft³ 66760.10
